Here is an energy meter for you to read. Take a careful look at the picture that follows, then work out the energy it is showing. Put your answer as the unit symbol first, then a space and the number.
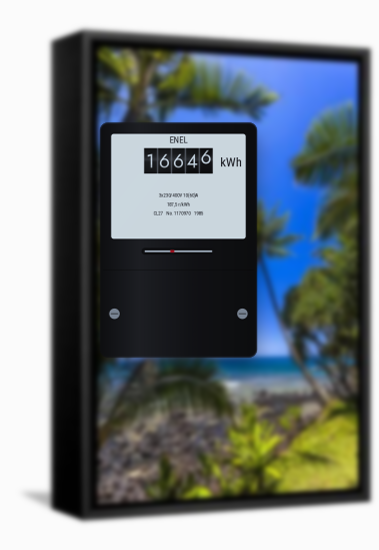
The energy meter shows kWh 16646
